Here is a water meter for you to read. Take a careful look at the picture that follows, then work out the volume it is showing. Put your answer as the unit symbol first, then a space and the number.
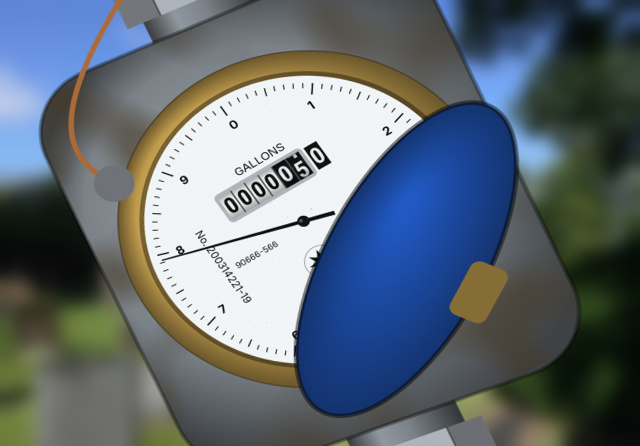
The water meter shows gal 47.9
